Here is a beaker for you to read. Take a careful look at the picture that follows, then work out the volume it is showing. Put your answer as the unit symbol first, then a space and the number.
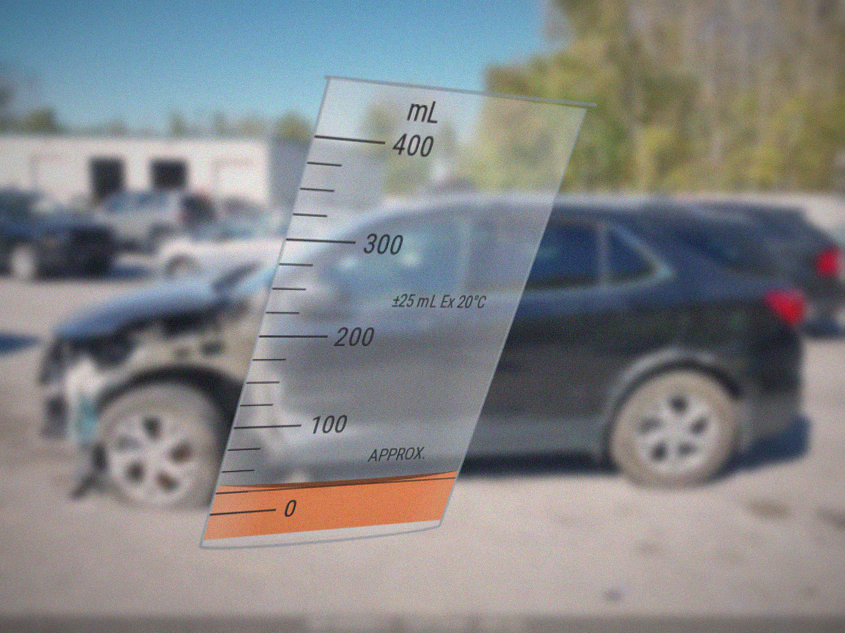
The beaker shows mL 25
